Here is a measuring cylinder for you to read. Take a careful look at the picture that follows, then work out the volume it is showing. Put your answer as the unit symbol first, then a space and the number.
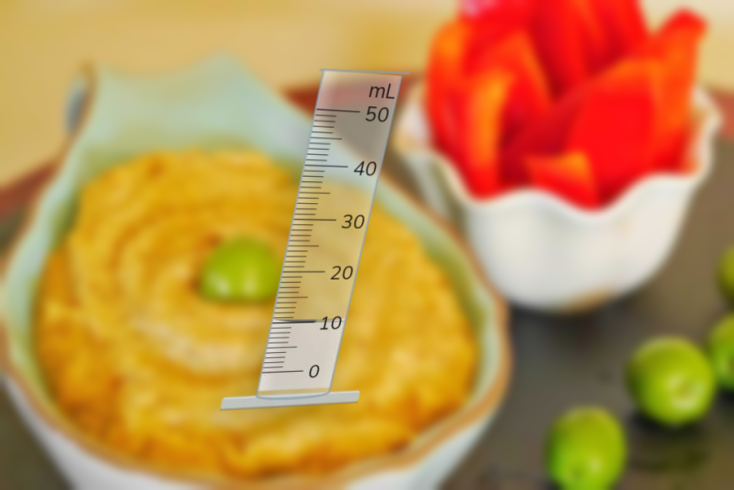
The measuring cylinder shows mL 10
